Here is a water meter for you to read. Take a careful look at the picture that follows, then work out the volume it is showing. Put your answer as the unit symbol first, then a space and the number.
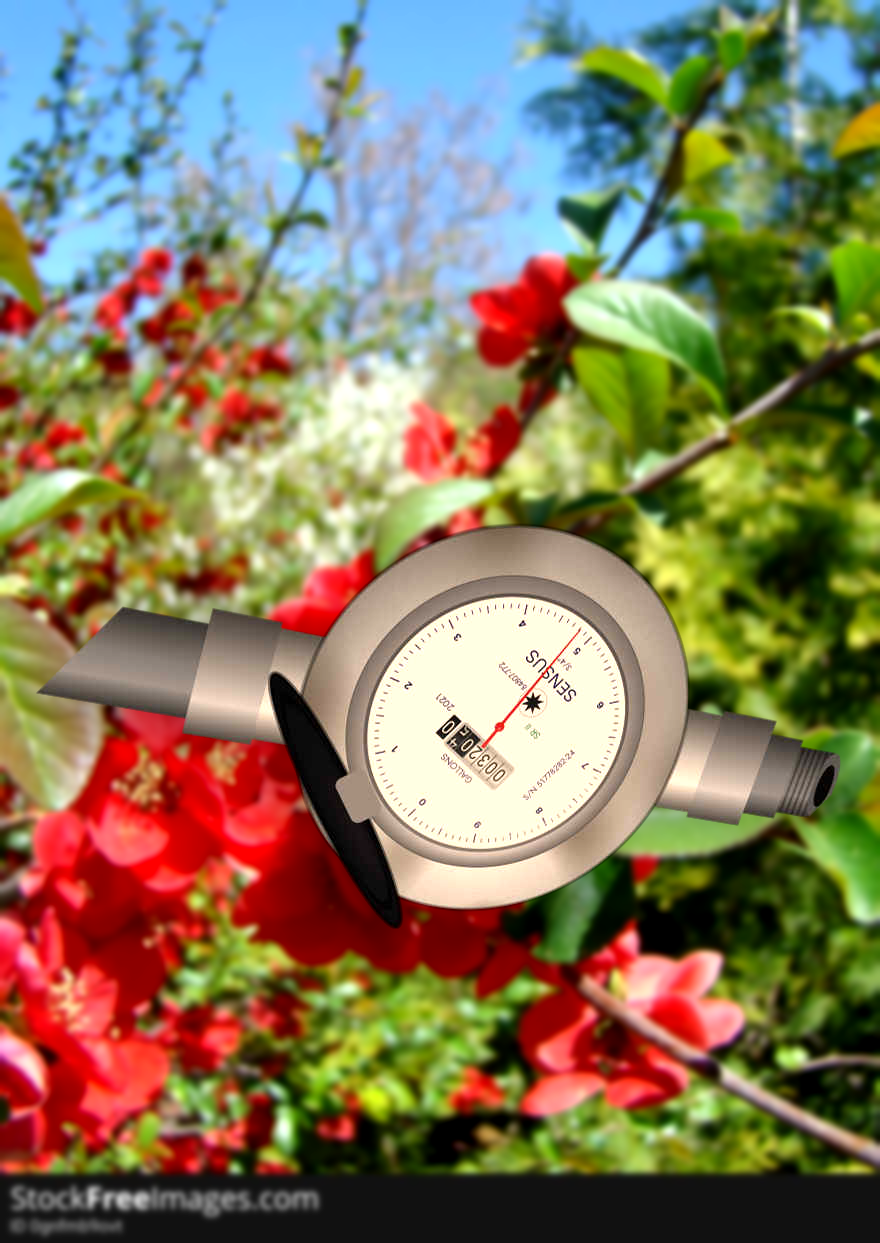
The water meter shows gal 32044.8
